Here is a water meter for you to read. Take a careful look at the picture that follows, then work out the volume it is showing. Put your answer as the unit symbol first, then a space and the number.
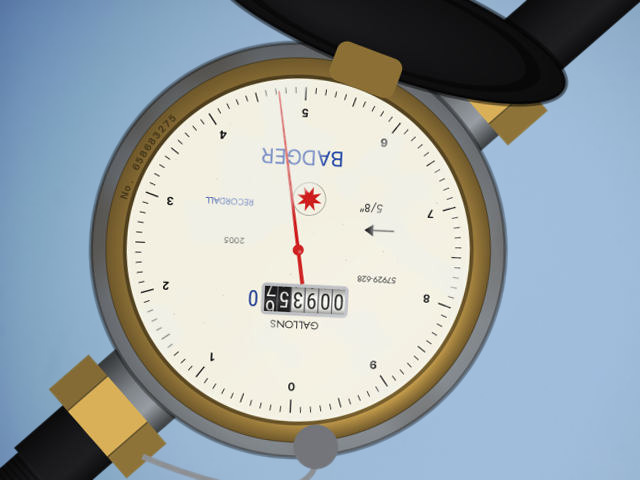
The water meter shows gal 93564.7
